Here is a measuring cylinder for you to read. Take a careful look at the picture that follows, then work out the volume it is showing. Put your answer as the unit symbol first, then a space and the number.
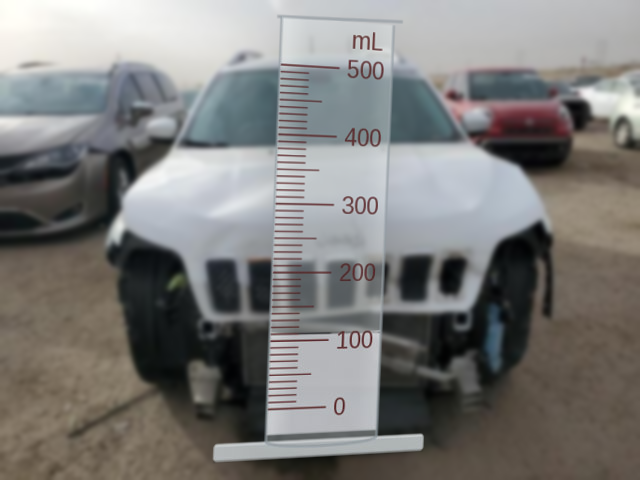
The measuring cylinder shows mL 110
